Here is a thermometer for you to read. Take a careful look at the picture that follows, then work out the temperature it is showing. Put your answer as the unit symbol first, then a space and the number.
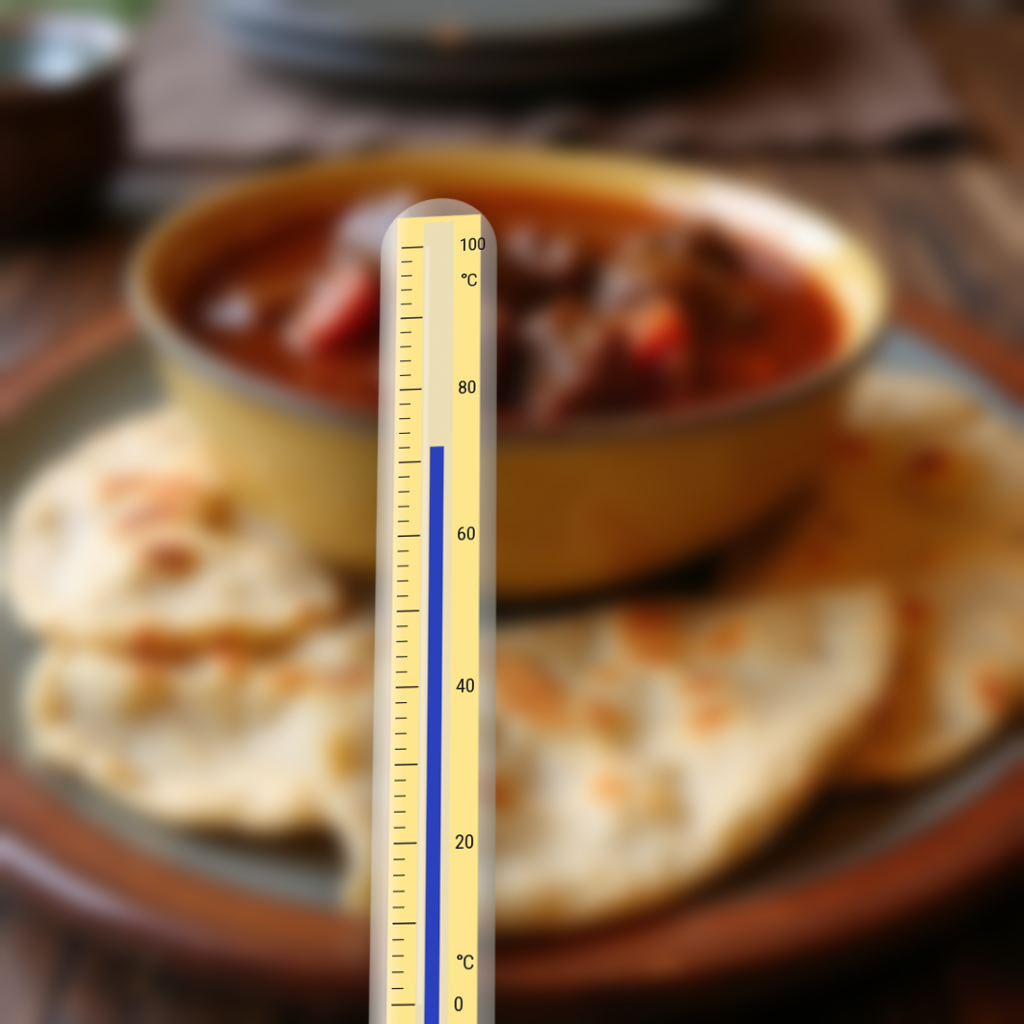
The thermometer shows °C 72
